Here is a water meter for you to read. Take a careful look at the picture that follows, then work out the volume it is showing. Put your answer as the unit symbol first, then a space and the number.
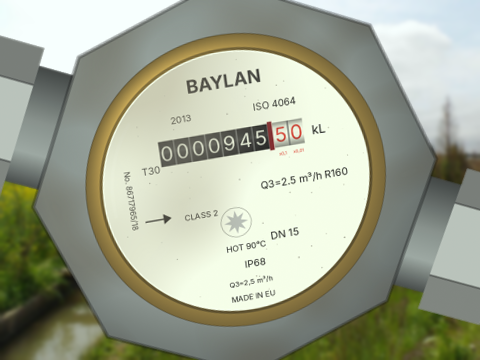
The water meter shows kL 945.50
